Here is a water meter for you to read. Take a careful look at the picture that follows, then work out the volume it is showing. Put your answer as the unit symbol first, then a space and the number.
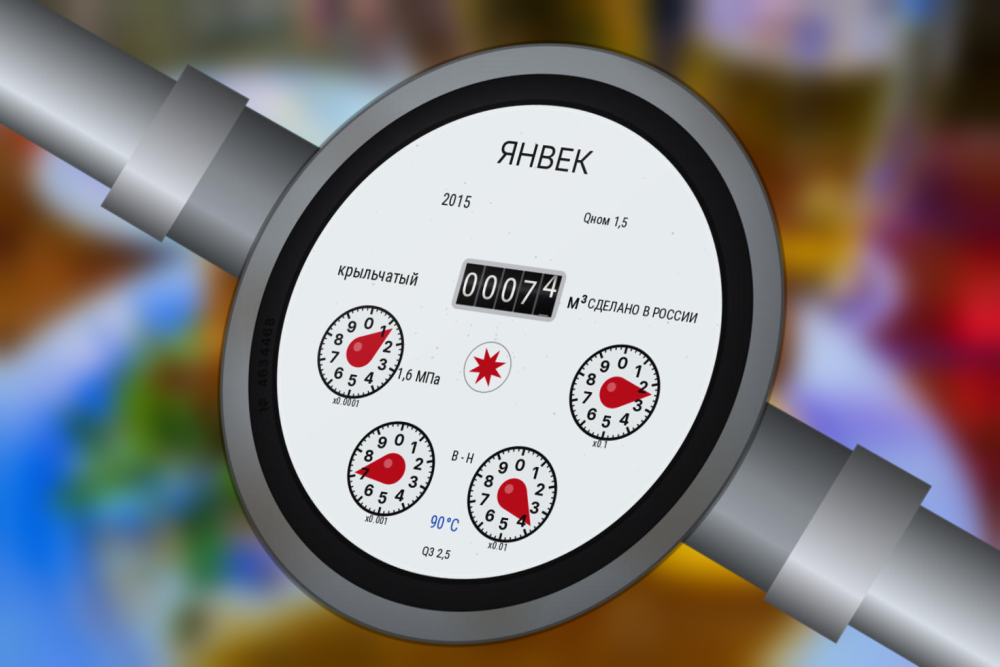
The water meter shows m³ 74.2371
